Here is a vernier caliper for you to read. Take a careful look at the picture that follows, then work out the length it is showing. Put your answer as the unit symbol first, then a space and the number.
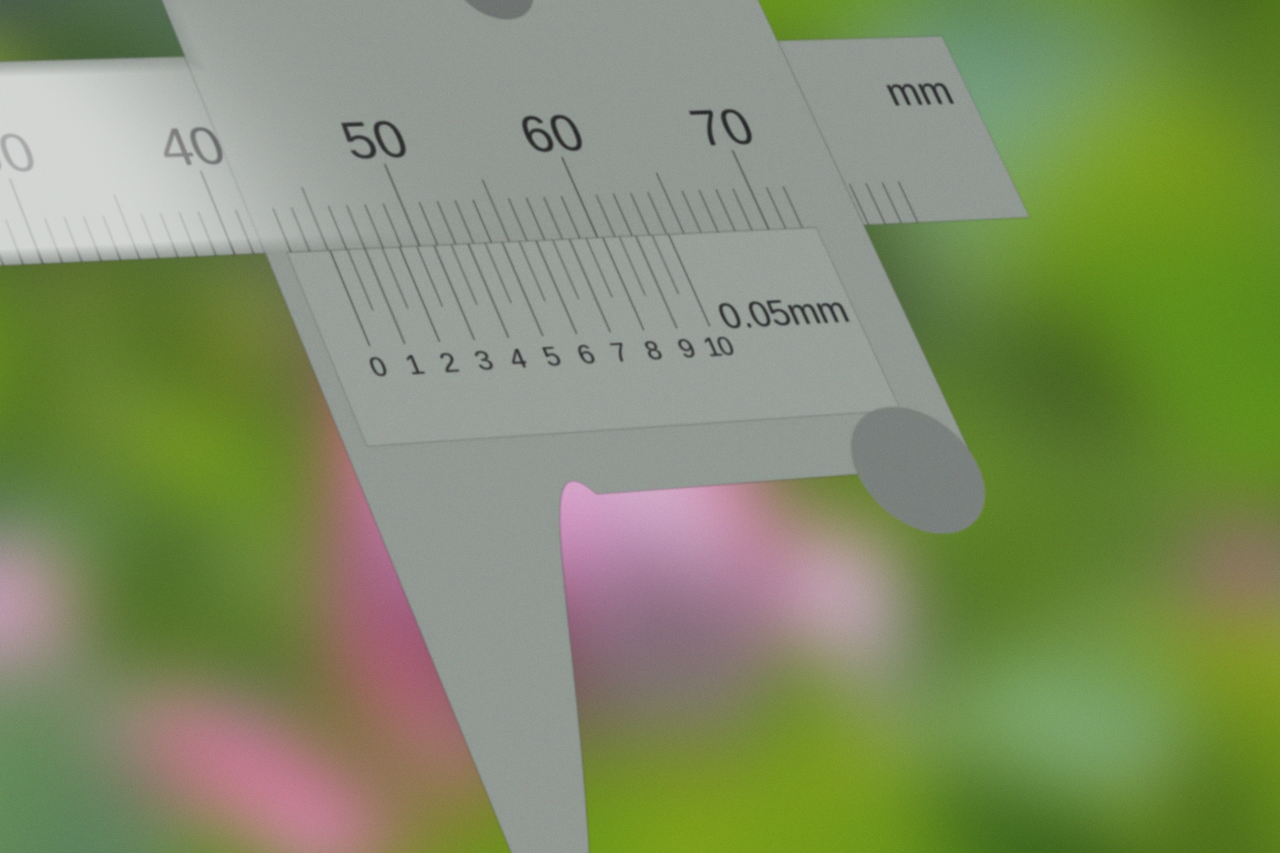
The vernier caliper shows mm 45.1
